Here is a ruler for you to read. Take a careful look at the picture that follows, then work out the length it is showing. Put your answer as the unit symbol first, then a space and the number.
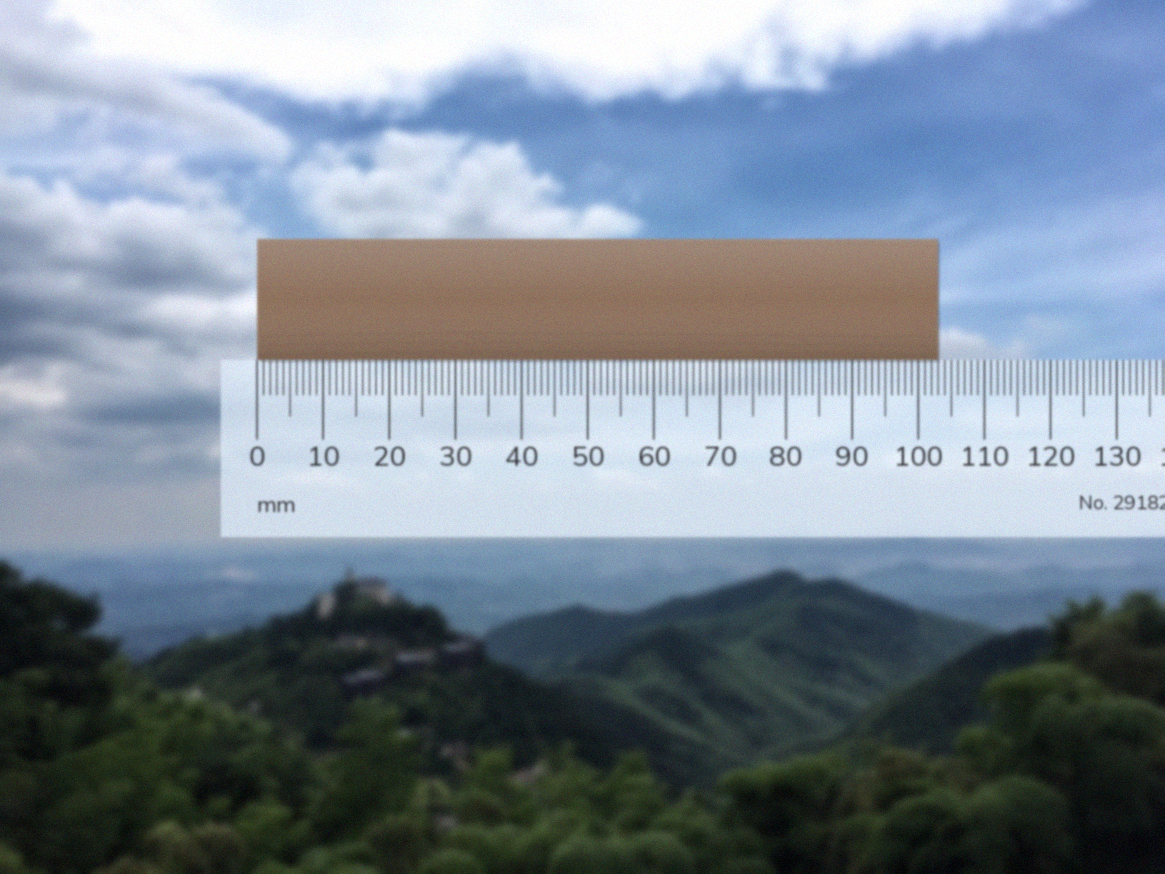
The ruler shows mm 103
